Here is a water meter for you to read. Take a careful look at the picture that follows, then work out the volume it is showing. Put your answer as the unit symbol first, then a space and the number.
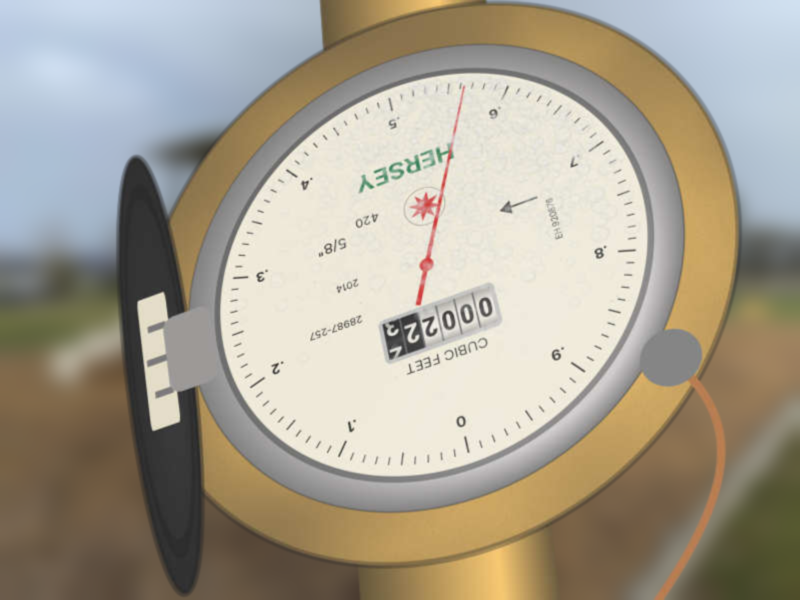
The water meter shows ft³ 222.56
